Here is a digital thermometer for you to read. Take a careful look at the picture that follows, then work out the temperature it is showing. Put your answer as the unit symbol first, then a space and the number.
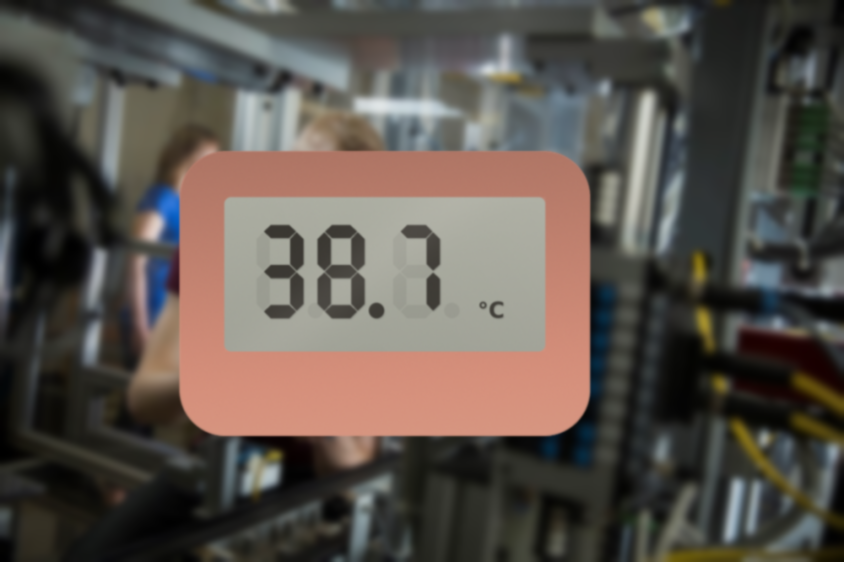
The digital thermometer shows °C 38.7
